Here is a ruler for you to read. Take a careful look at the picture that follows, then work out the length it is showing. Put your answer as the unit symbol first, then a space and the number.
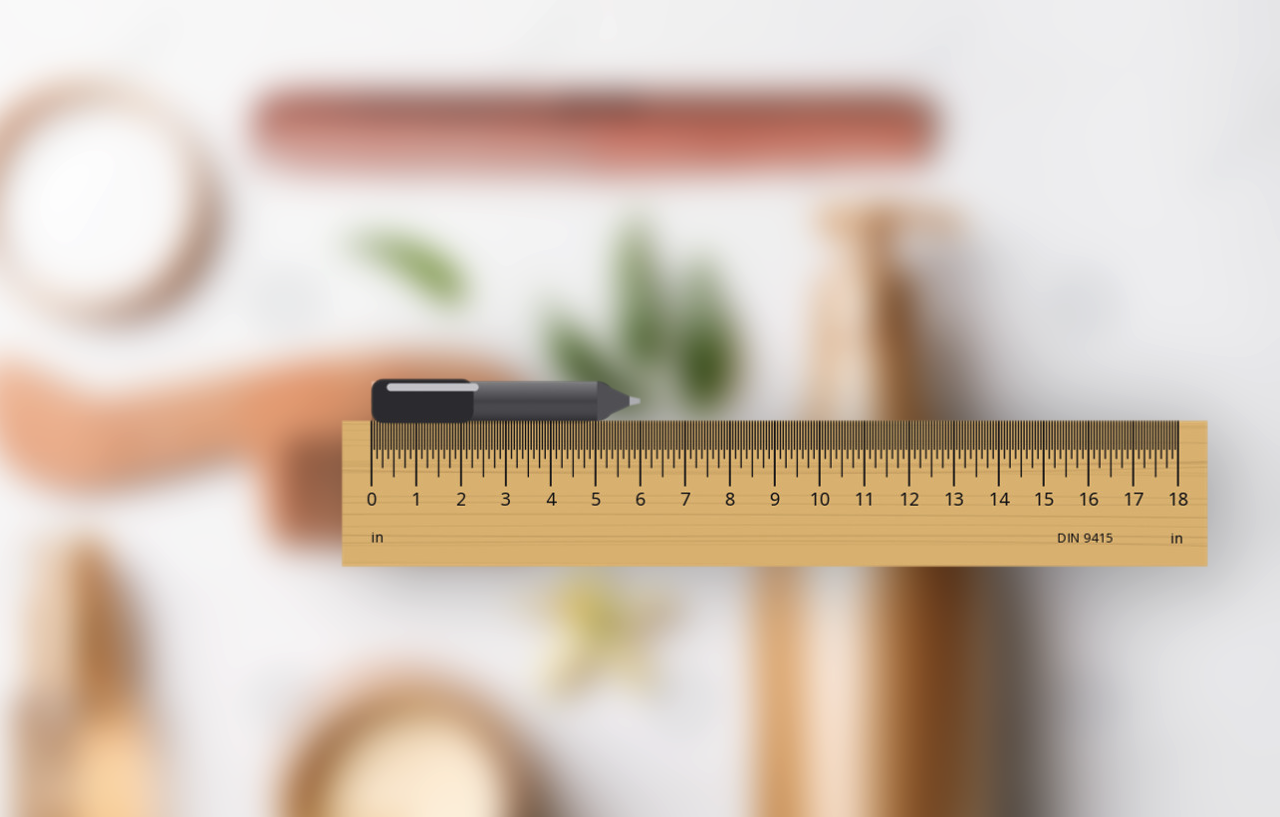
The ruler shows in 6
